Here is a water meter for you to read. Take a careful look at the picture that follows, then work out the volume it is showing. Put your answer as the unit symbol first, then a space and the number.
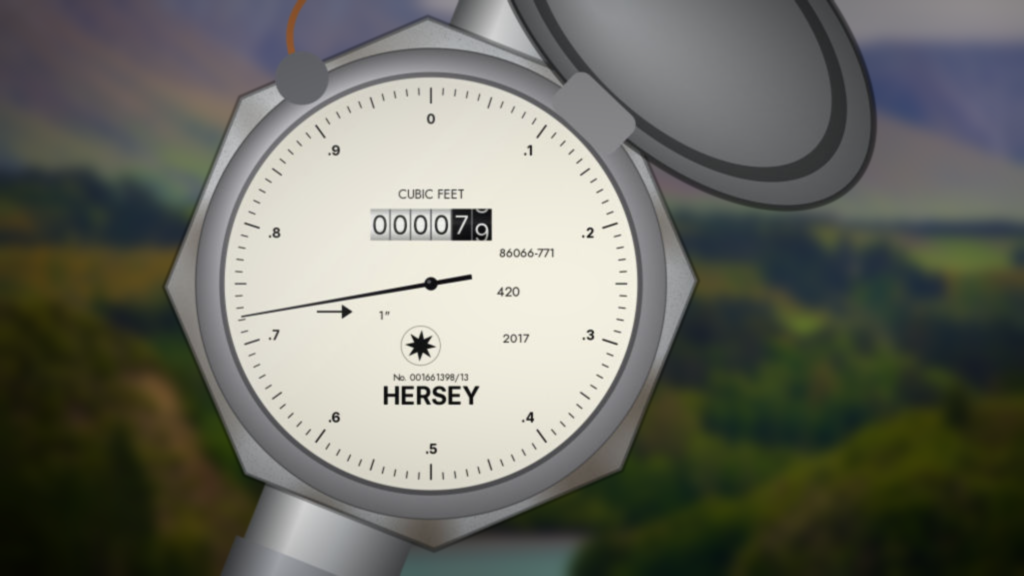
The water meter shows ft³ 78.72
